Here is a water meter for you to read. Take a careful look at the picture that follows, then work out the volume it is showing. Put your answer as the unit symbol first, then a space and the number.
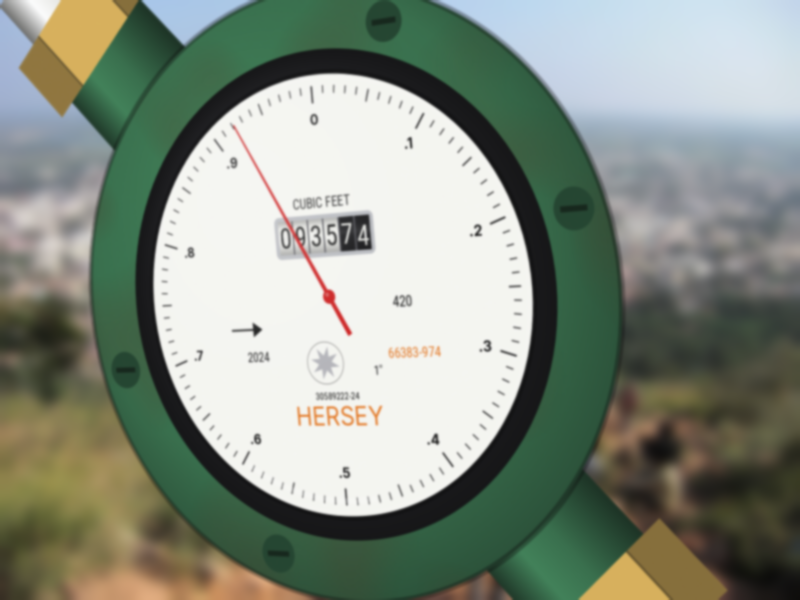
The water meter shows ft³ 93573.92
